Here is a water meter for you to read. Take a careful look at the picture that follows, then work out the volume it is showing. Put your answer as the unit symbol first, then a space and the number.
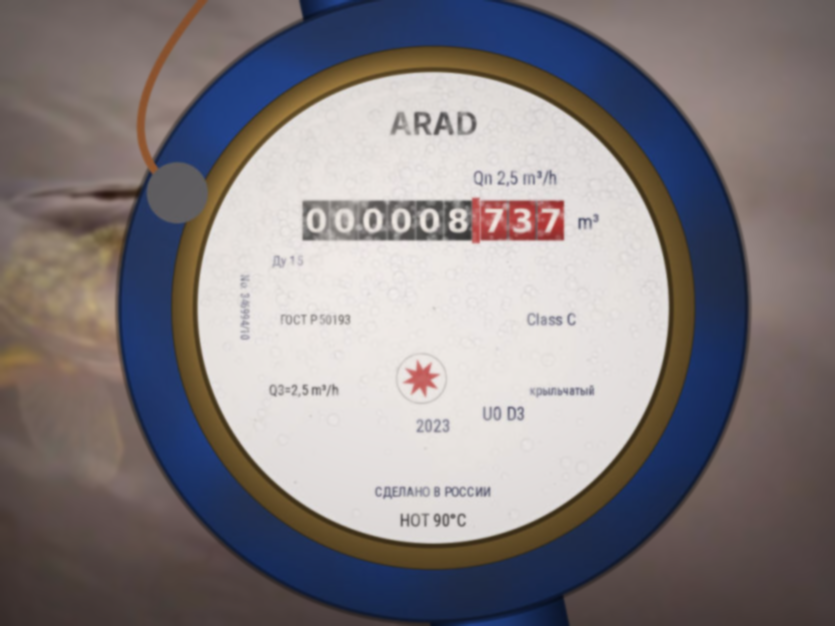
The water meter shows m³ 8.737
